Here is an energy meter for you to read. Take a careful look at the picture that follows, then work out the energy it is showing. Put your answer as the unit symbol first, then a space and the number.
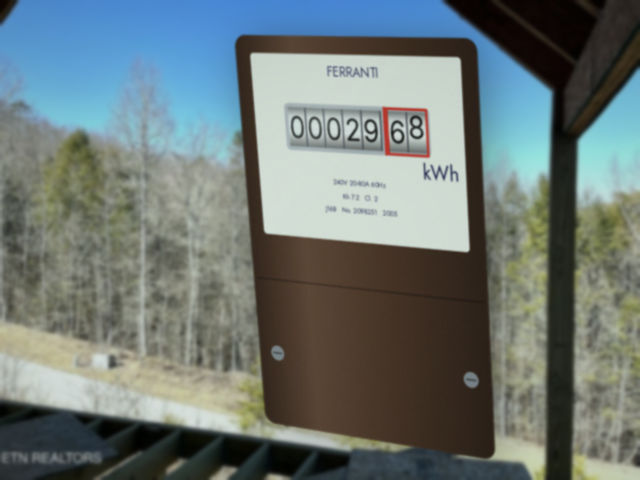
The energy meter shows kWh 29.68
